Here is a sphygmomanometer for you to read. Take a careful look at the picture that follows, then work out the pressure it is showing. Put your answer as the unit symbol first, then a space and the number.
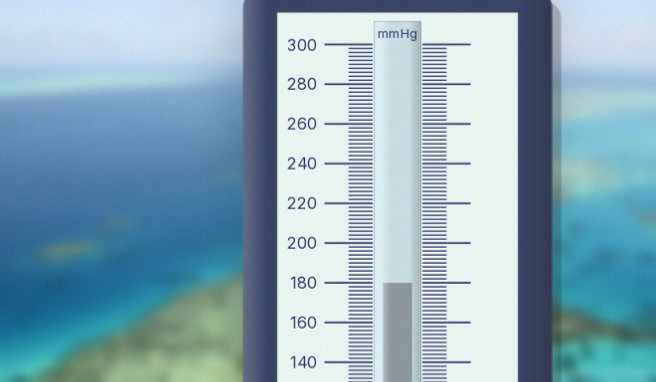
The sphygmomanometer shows mmHg 180
